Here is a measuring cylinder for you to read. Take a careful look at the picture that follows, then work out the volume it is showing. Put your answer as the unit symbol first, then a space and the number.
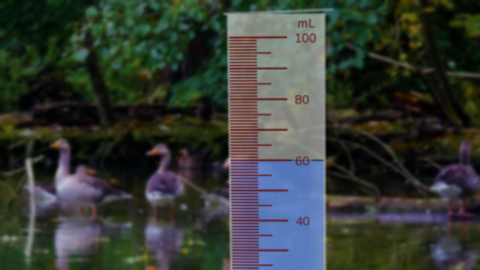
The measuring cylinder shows mL 60
